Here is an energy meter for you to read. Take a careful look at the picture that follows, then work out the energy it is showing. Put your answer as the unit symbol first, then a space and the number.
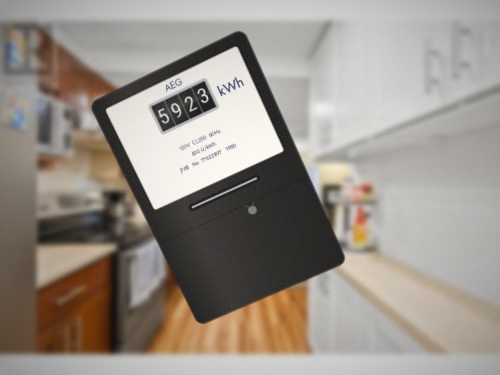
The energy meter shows kWh 5923
